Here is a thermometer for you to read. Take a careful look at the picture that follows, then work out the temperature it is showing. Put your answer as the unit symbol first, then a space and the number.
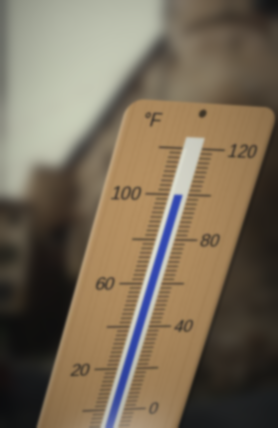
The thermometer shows °F 100
